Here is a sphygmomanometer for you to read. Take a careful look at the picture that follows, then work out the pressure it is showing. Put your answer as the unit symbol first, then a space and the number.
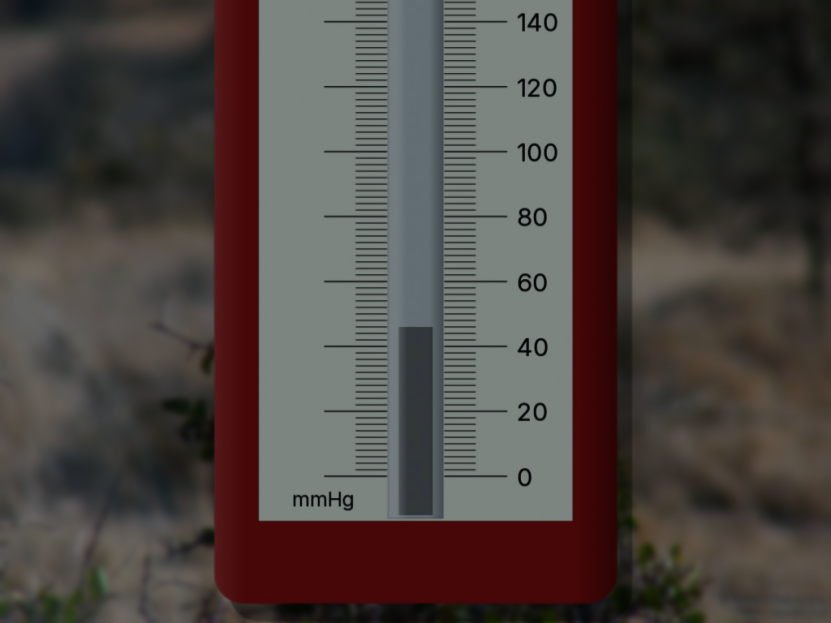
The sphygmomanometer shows mmHg 46
